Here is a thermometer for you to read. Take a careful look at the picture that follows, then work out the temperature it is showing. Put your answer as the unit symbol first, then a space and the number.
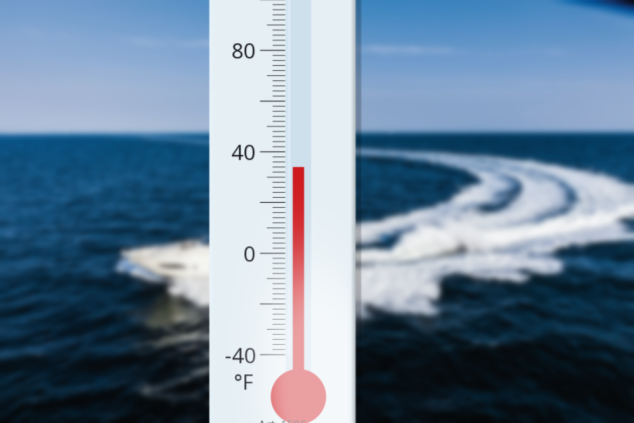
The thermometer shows °F 34
